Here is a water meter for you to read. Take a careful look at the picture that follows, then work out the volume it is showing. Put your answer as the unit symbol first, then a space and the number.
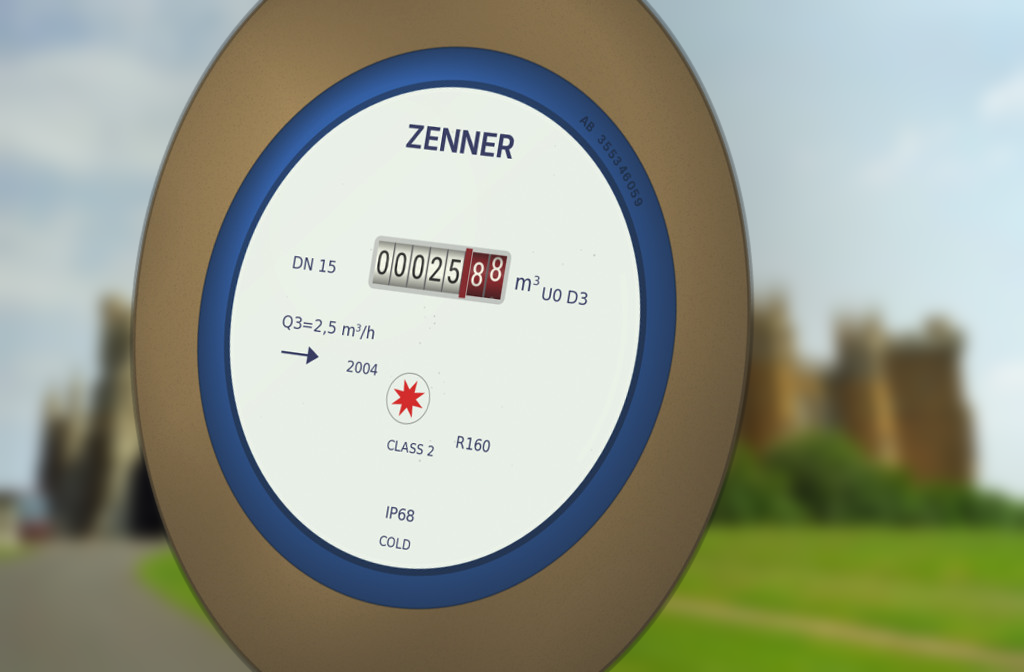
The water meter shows m³ 25.88
